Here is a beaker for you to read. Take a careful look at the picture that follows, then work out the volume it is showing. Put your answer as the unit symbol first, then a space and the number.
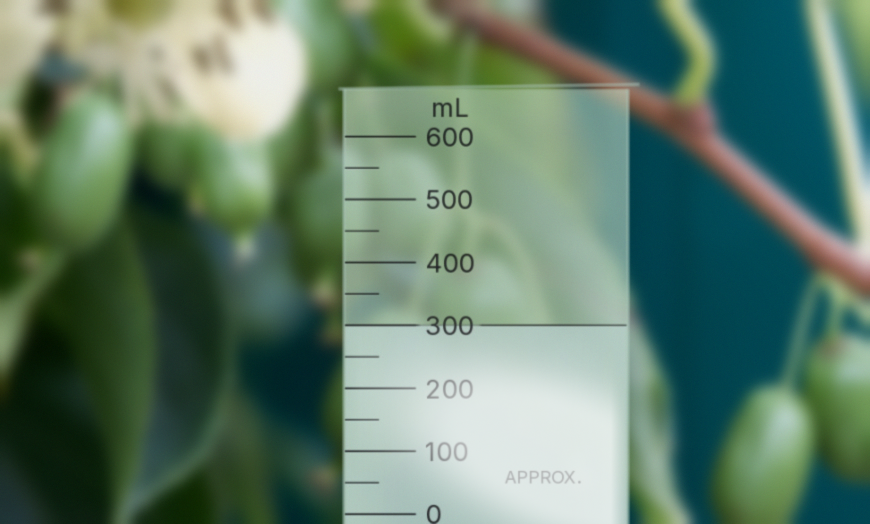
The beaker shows mL 300
